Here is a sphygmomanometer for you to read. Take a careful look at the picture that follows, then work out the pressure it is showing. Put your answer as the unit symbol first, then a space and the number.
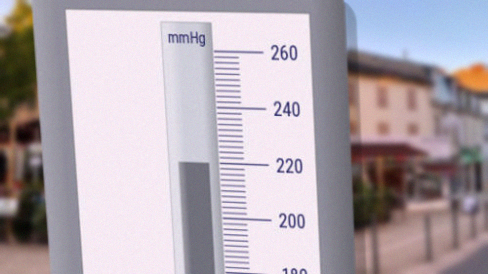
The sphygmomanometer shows mmHg 220
